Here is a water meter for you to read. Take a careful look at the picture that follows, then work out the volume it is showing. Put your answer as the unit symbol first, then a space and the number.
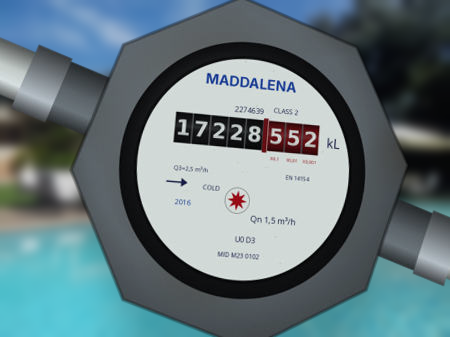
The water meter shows kL 17228.552
